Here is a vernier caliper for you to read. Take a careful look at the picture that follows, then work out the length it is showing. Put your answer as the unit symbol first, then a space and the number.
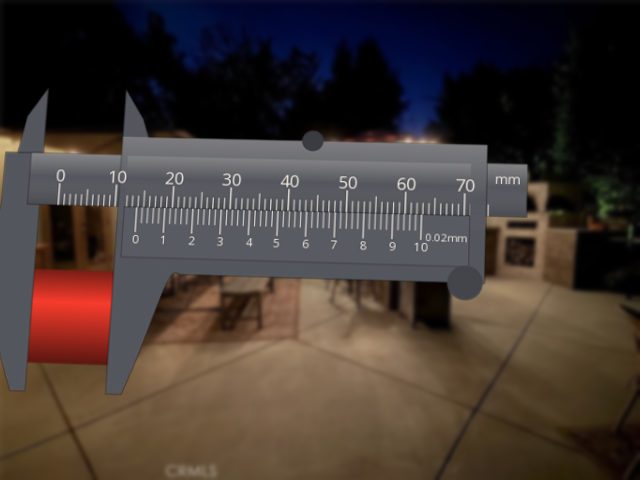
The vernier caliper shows mm 13.8
